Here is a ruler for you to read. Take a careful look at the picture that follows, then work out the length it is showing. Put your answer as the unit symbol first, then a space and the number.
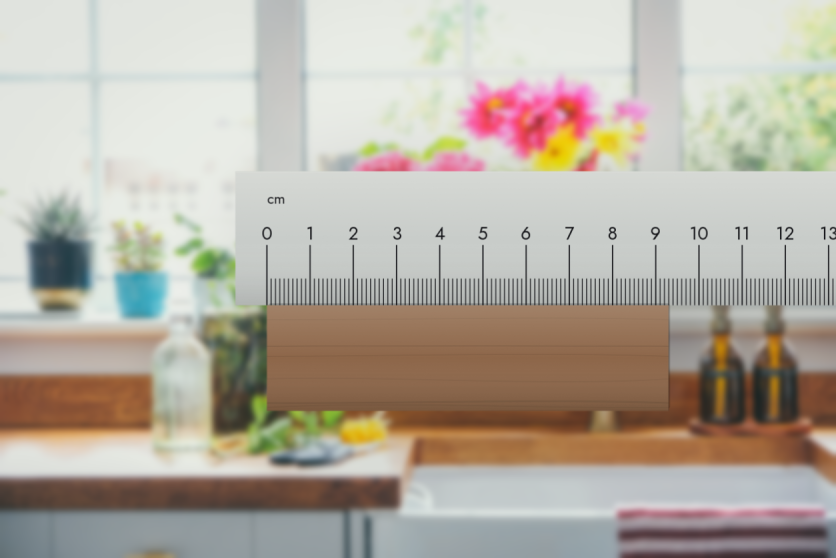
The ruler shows cm 9.3
